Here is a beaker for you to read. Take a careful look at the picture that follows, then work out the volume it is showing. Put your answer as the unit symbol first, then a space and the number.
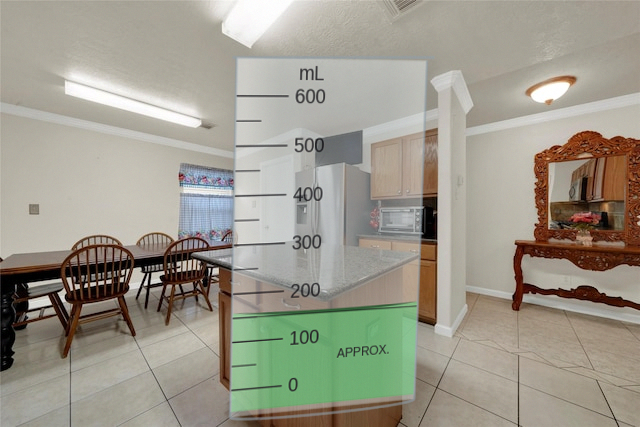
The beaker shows mL 150
